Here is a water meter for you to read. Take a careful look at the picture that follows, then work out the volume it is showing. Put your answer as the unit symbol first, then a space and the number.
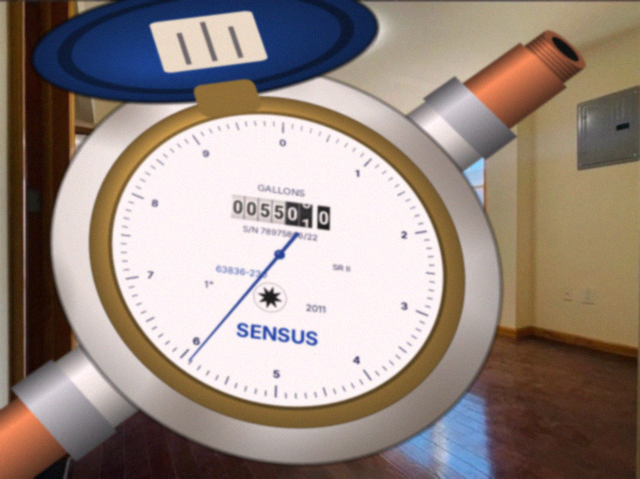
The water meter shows gal 55005.9
